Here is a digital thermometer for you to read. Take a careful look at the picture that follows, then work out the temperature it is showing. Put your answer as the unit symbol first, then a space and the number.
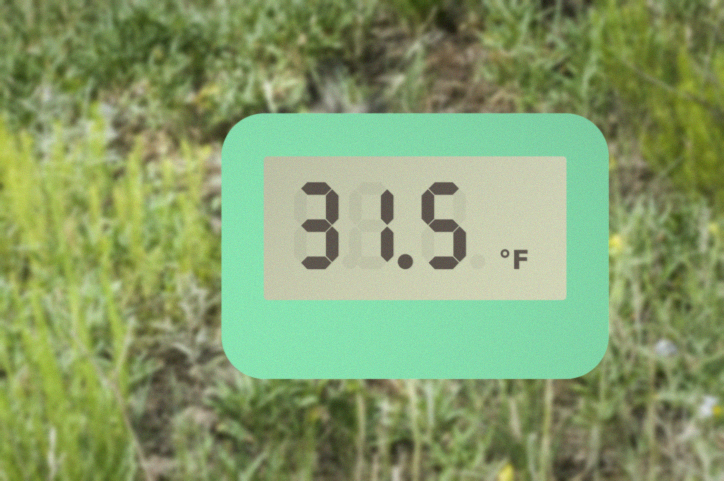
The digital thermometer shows °F 31.5
